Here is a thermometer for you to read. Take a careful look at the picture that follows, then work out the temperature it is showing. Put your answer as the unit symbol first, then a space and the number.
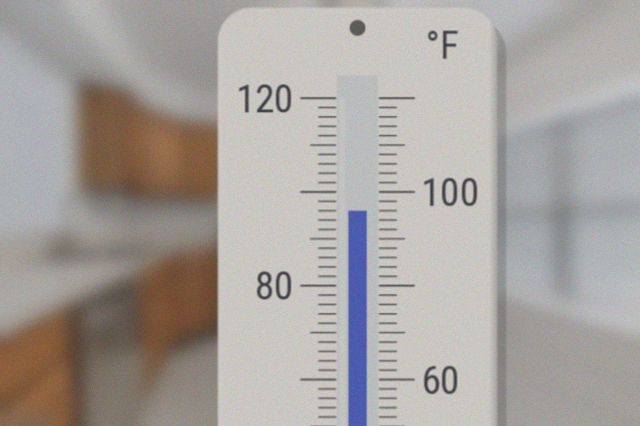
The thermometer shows °F 96
